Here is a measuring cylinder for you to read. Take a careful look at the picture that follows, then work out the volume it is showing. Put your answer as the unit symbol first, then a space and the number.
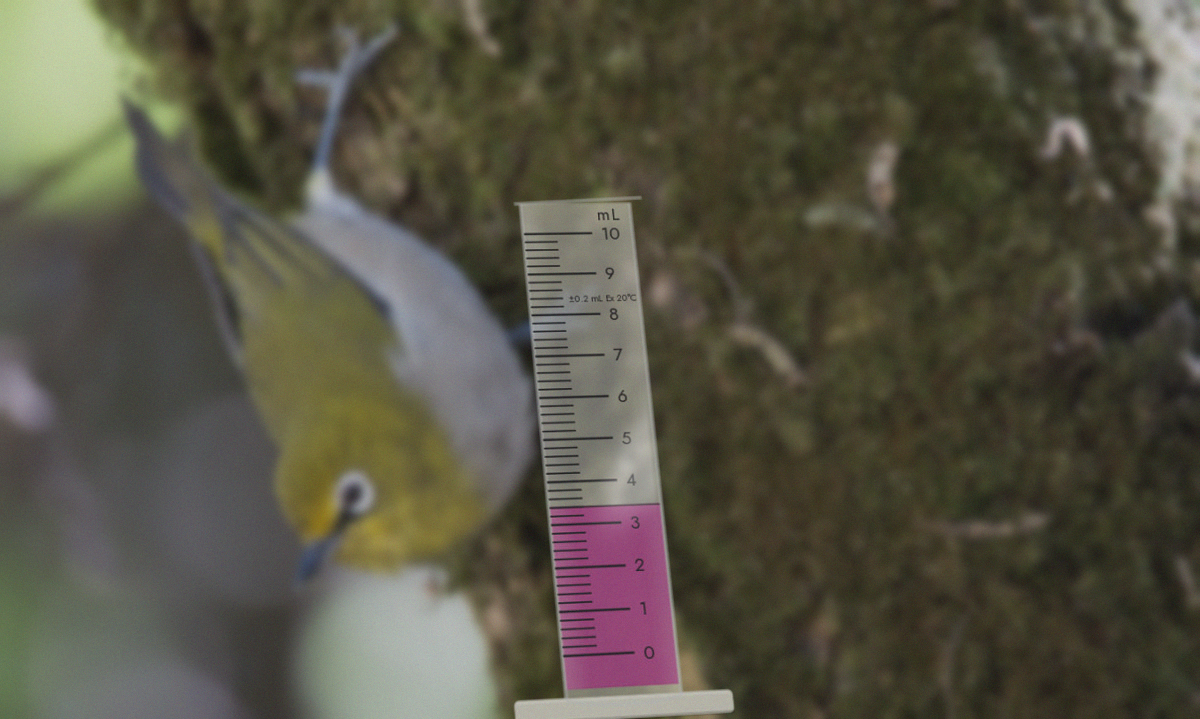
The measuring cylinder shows mL 3.4
